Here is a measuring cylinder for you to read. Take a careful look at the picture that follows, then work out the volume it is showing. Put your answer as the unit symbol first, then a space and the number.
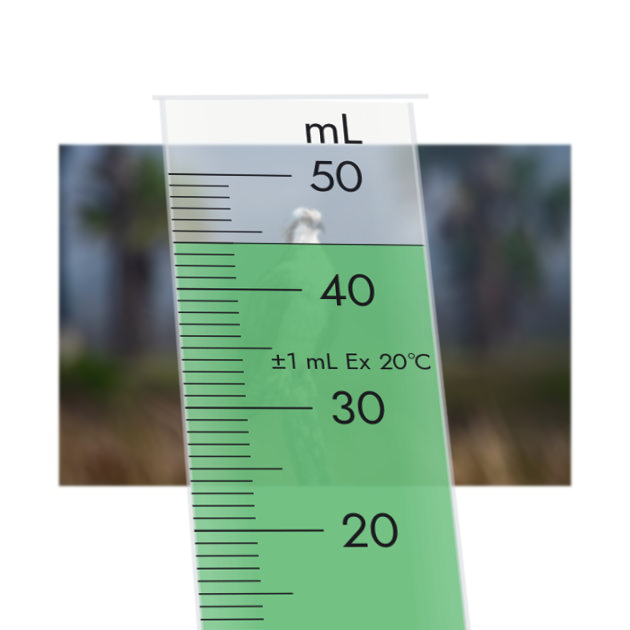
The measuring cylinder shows mL 44
